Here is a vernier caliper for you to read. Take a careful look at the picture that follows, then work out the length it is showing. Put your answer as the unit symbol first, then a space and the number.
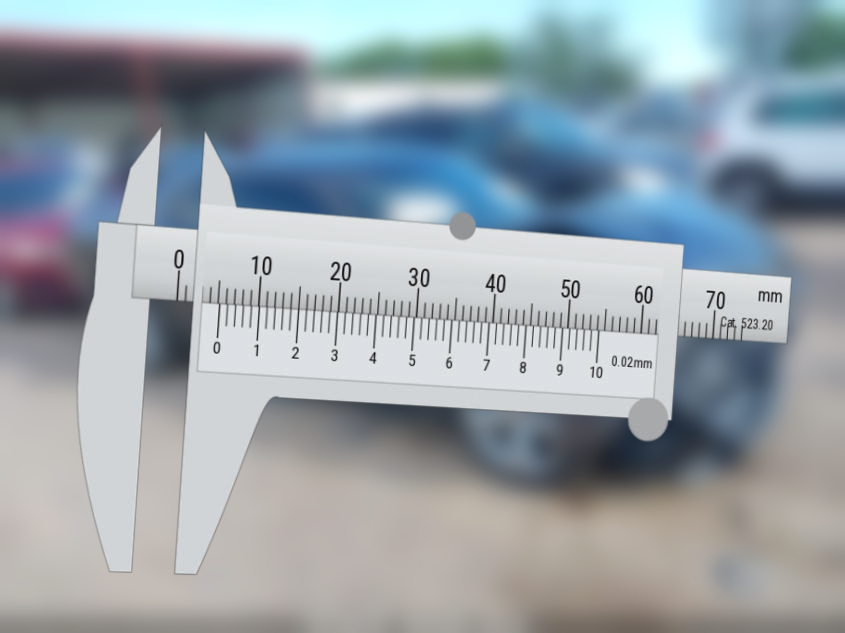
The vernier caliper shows mm 5.2
